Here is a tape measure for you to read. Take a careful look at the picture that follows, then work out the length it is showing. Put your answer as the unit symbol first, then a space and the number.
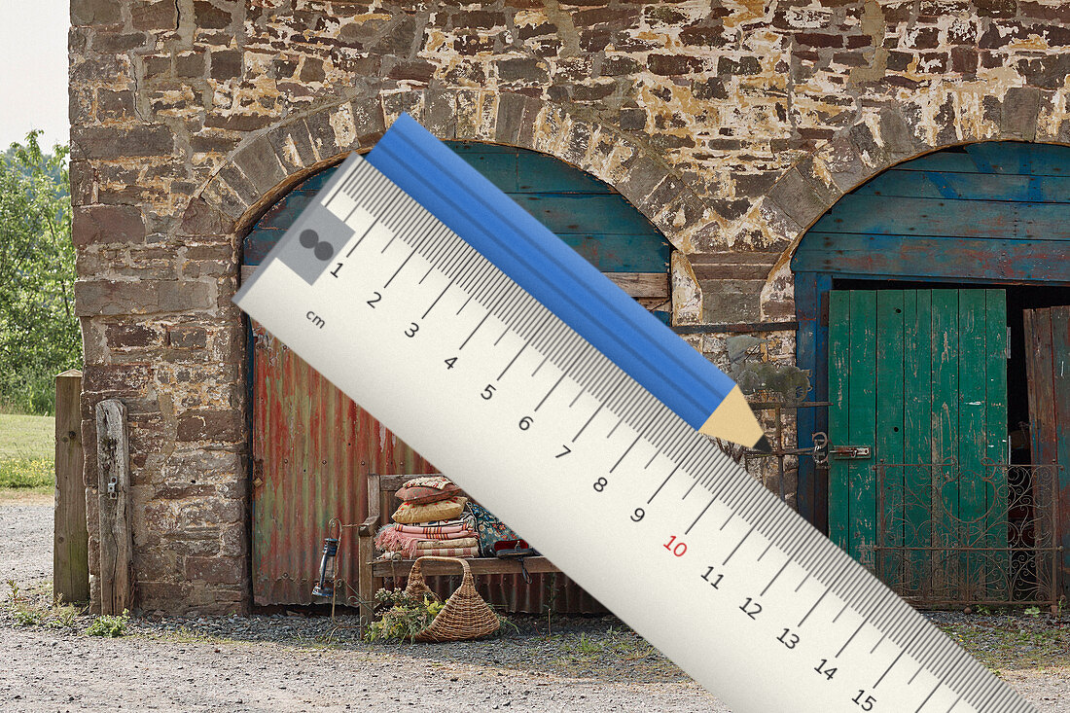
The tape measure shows cm 10.3
